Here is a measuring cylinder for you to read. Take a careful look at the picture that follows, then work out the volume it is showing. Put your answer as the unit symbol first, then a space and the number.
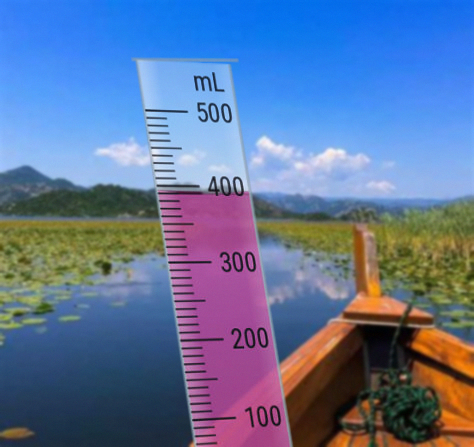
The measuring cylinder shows mL 390
